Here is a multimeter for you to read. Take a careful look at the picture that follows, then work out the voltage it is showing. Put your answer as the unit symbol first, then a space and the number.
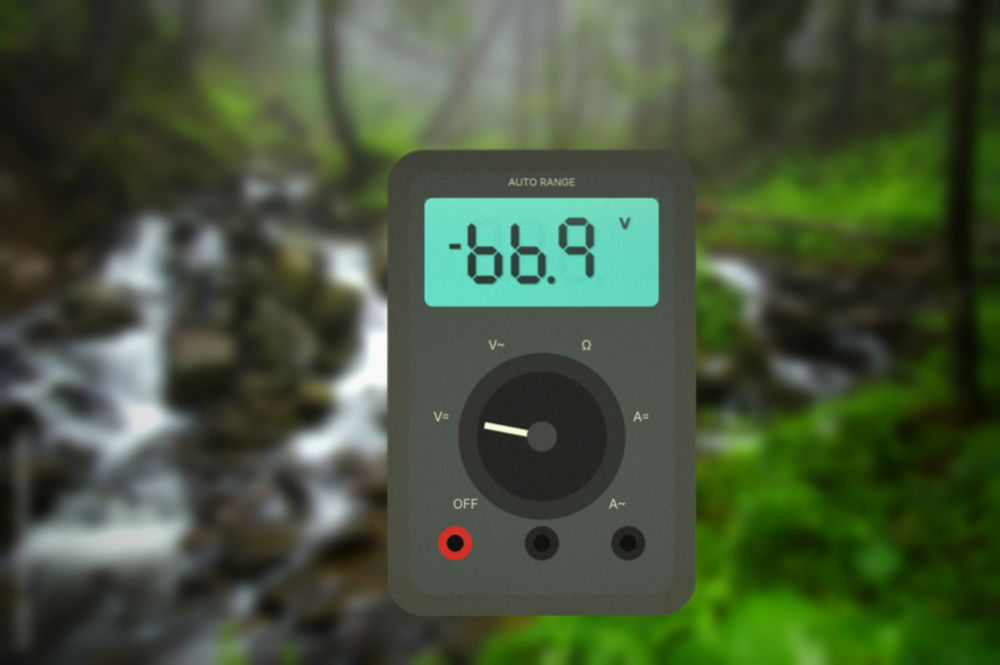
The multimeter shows V -66.9
